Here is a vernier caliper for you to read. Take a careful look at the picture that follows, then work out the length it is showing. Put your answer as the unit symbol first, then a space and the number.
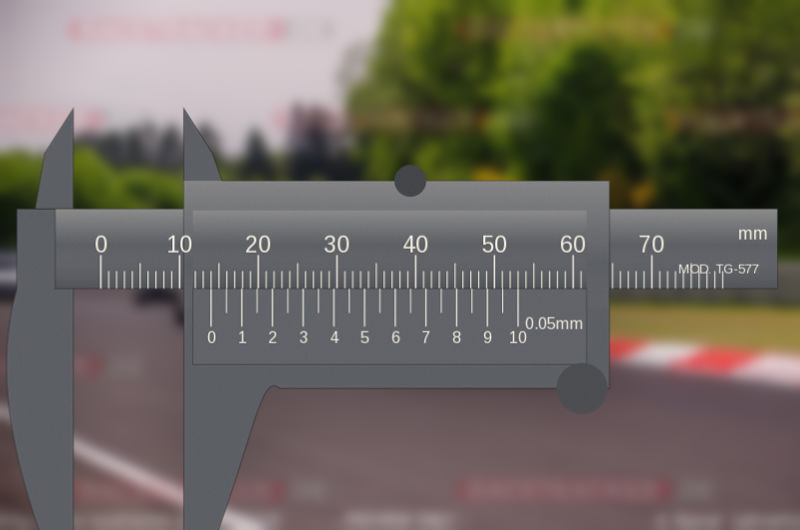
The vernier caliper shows mm 14.0
